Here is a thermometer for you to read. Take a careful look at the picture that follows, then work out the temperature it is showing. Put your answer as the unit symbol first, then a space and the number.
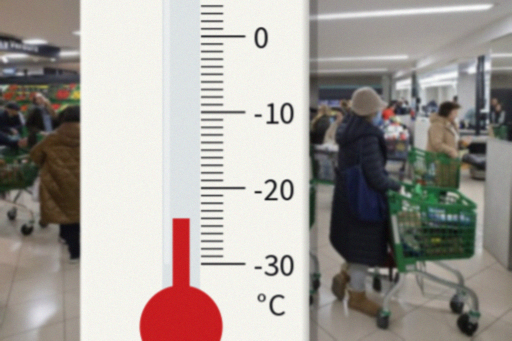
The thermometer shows °C -24
